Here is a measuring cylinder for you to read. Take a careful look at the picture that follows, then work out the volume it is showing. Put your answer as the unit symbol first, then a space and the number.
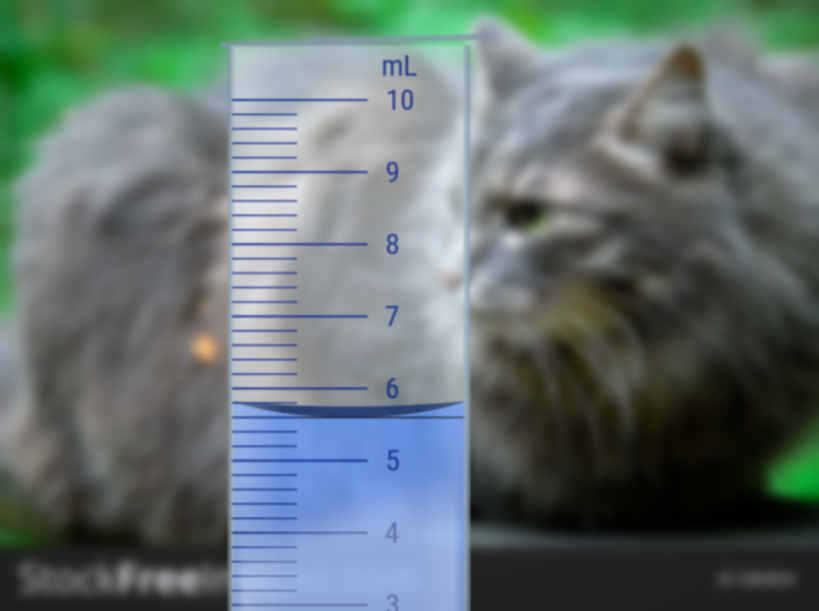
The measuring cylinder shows mL 5.6
